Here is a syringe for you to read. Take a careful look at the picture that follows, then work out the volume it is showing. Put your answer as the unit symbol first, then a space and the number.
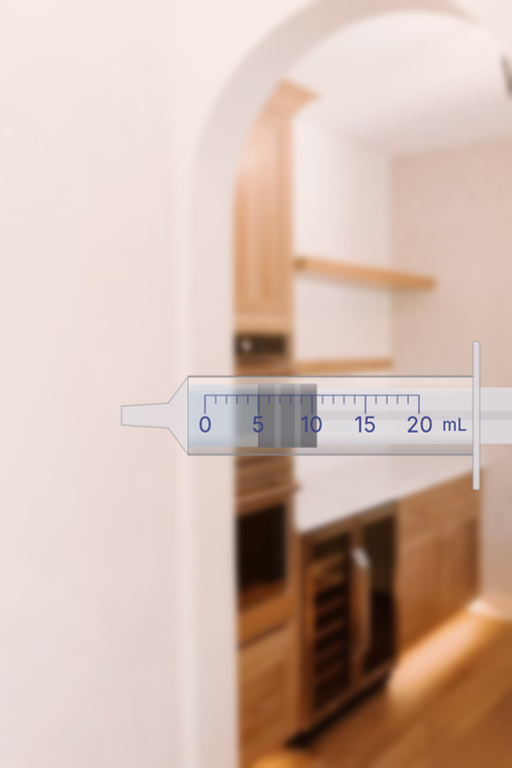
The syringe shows mL 5
